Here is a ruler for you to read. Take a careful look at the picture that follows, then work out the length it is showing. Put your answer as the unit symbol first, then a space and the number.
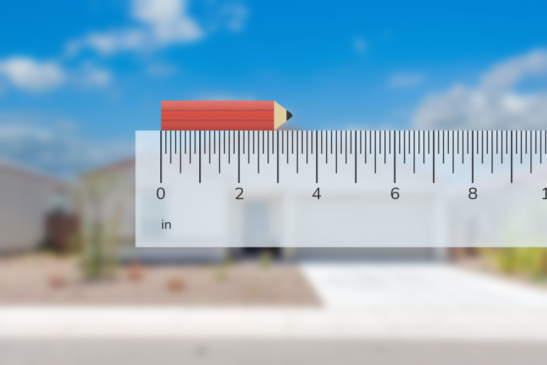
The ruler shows in 3.375
